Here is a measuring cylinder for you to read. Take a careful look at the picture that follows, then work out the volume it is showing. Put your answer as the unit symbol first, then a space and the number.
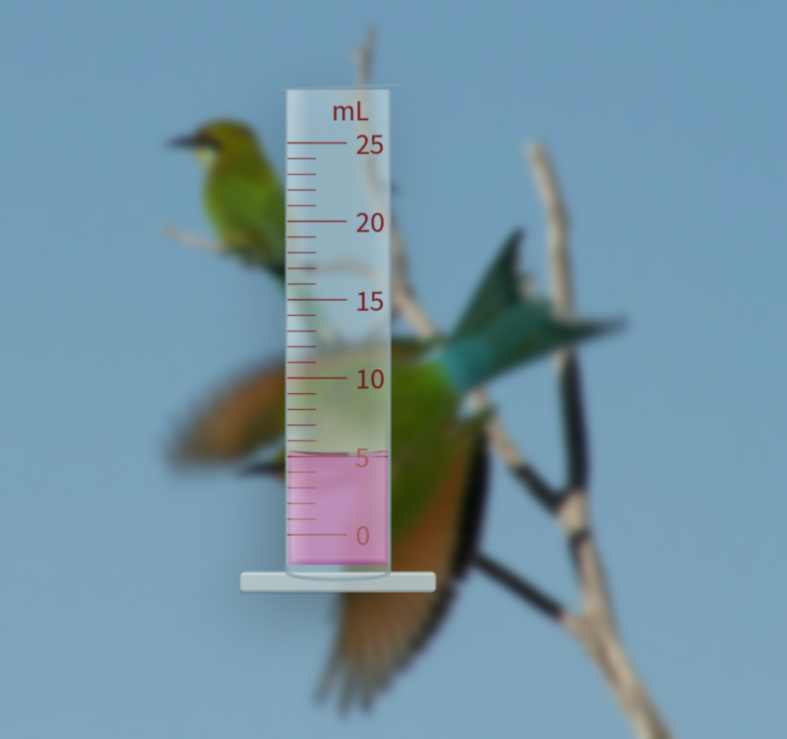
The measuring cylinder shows mL 5
